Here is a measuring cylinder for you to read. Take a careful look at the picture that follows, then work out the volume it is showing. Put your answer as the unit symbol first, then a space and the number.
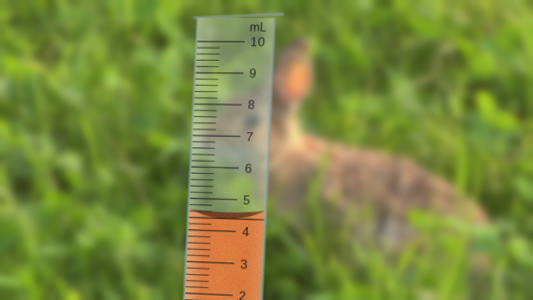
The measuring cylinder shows mL 4.4
